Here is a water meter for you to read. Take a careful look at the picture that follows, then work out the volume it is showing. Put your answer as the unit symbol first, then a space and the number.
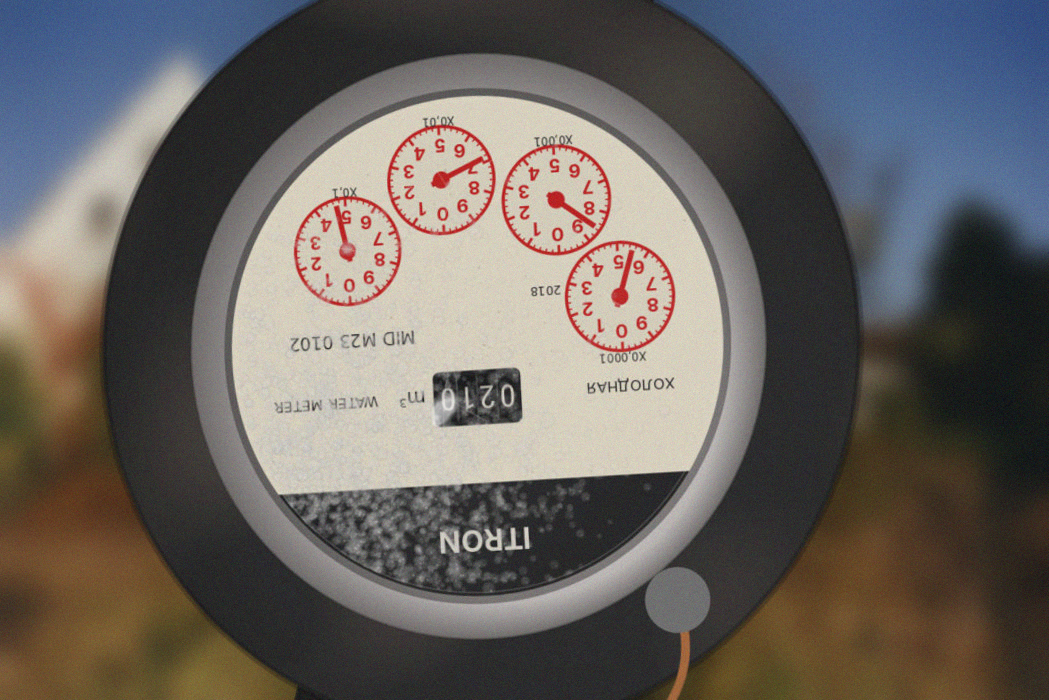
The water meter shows m³ 210.4685
